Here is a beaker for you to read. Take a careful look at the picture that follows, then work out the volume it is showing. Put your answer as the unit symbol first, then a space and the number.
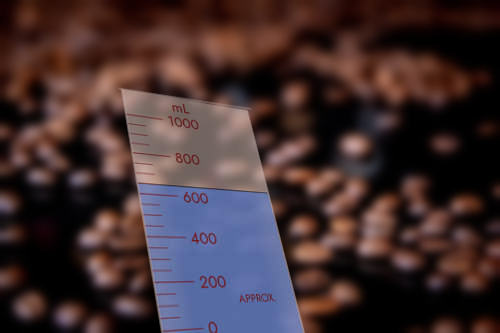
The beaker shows mL 650
